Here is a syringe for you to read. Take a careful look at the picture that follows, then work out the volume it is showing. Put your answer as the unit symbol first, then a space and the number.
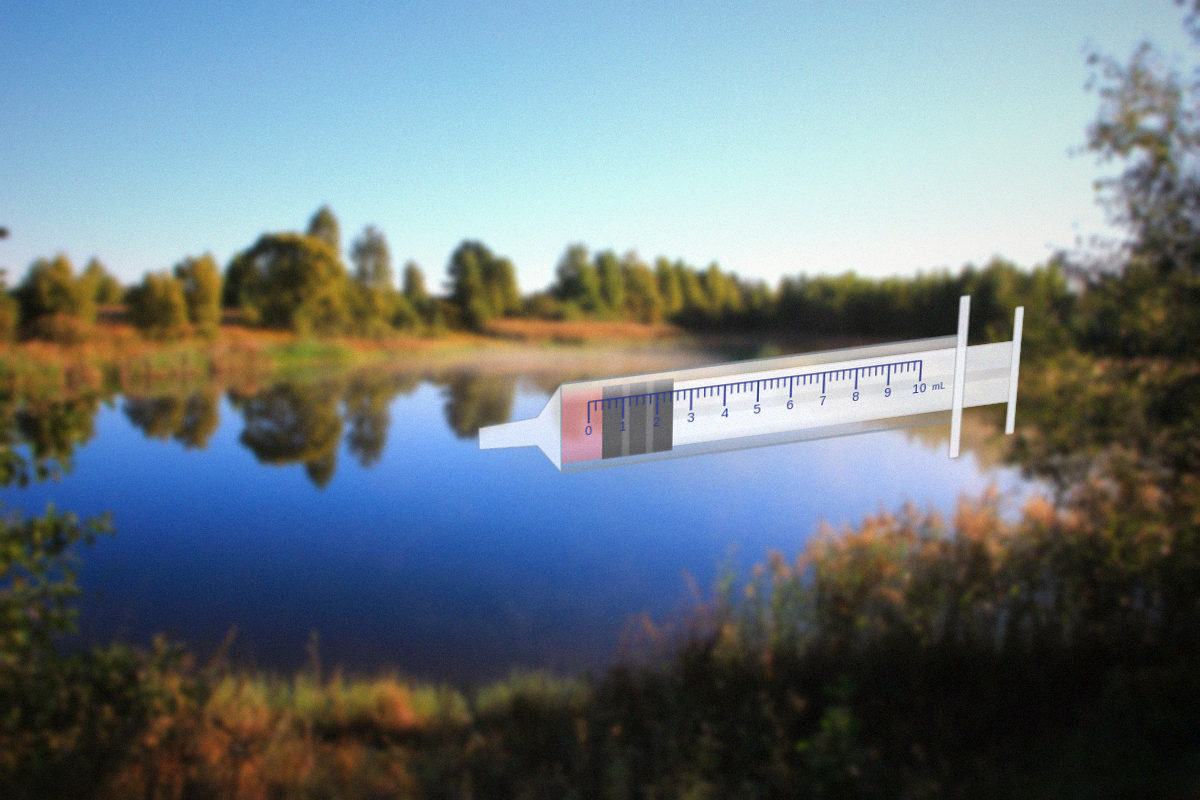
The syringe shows mL 0.4
